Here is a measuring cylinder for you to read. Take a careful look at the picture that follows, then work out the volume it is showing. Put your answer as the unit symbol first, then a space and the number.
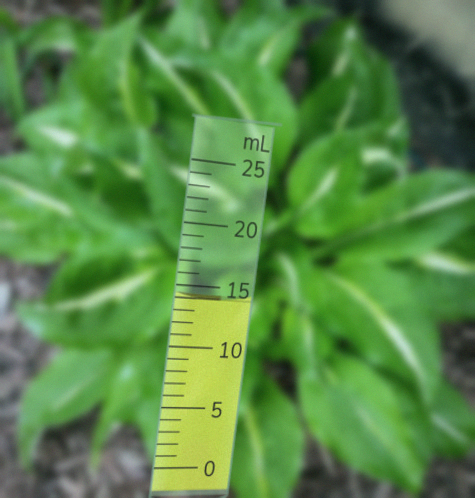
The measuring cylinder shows mL 14
